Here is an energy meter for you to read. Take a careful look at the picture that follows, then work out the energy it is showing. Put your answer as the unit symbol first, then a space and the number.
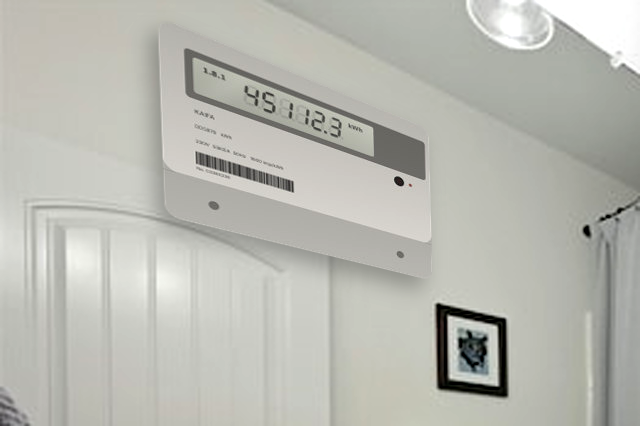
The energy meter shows kWh 45112.3
